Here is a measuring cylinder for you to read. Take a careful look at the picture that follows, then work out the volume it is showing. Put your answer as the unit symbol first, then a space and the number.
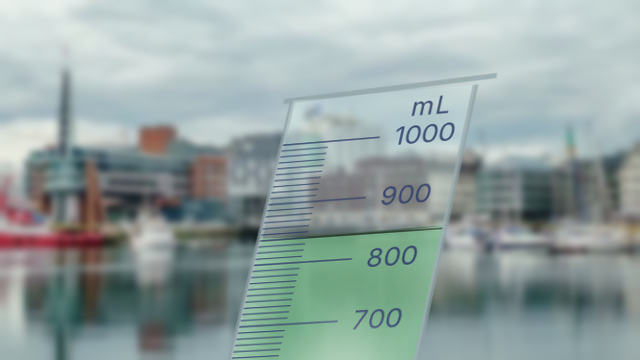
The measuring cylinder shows mL 840
